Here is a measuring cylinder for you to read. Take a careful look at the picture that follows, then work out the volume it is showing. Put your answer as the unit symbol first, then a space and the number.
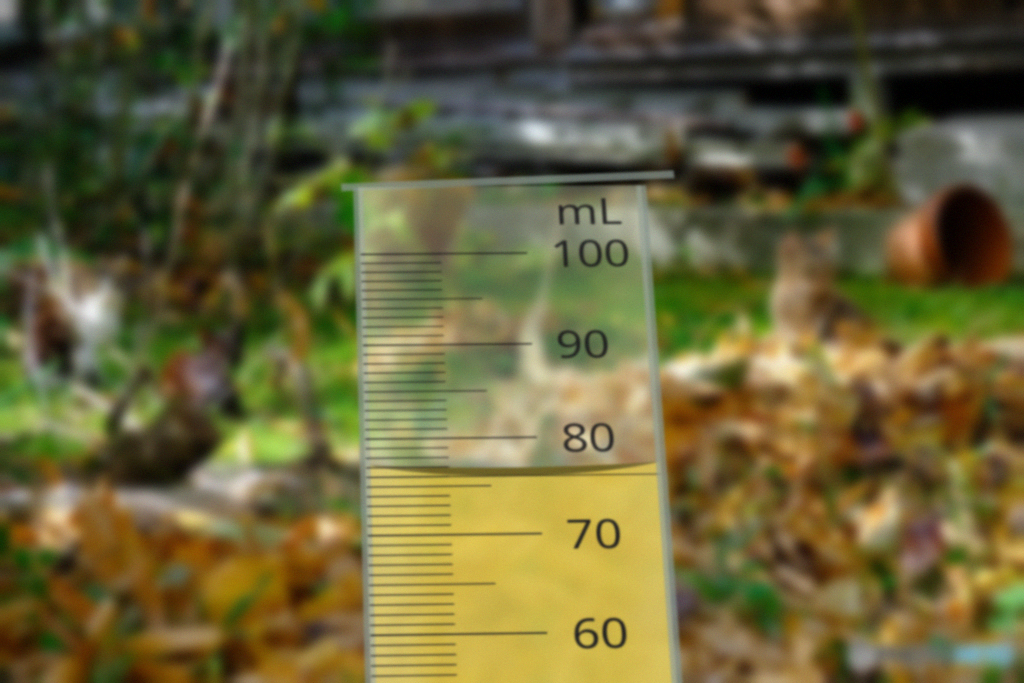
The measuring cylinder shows mL 76
